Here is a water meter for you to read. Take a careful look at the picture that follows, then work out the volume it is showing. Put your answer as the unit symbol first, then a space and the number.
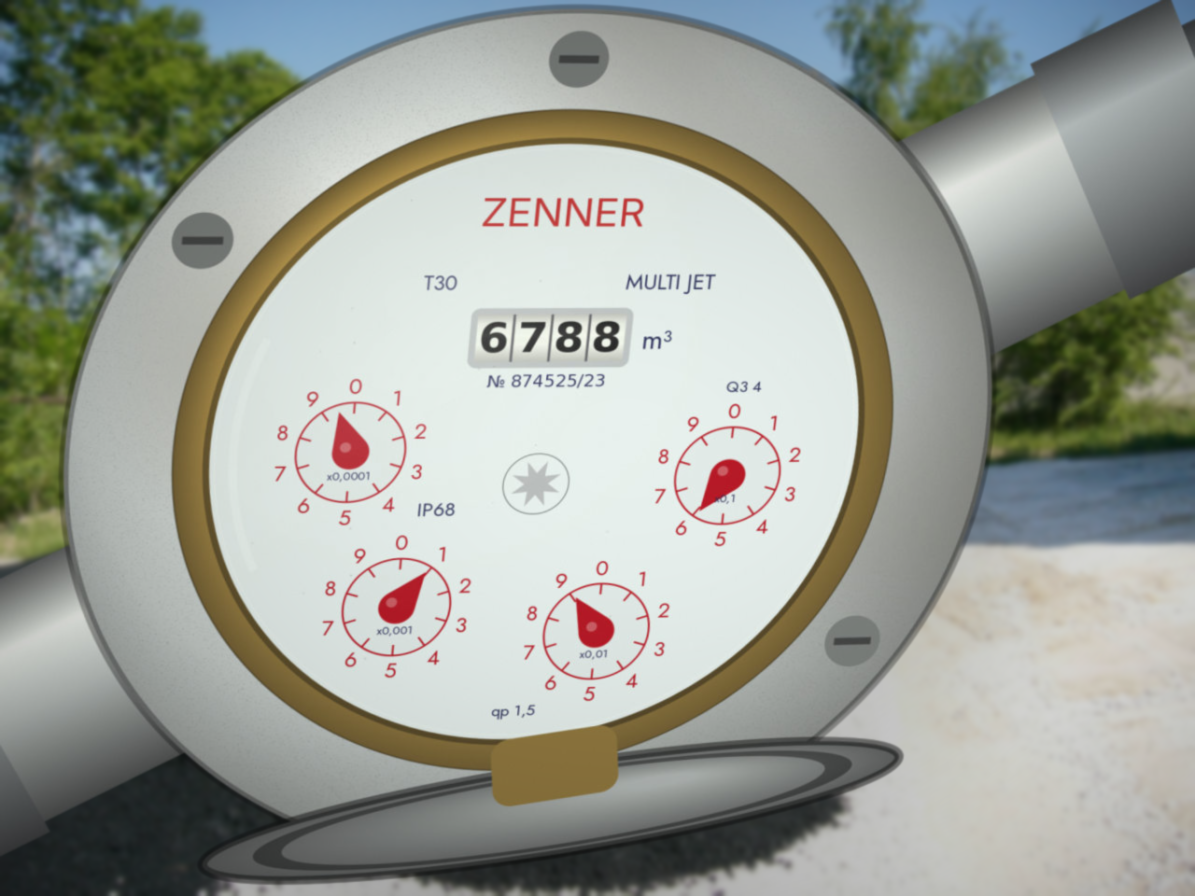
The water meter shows m³ 6788.5909
